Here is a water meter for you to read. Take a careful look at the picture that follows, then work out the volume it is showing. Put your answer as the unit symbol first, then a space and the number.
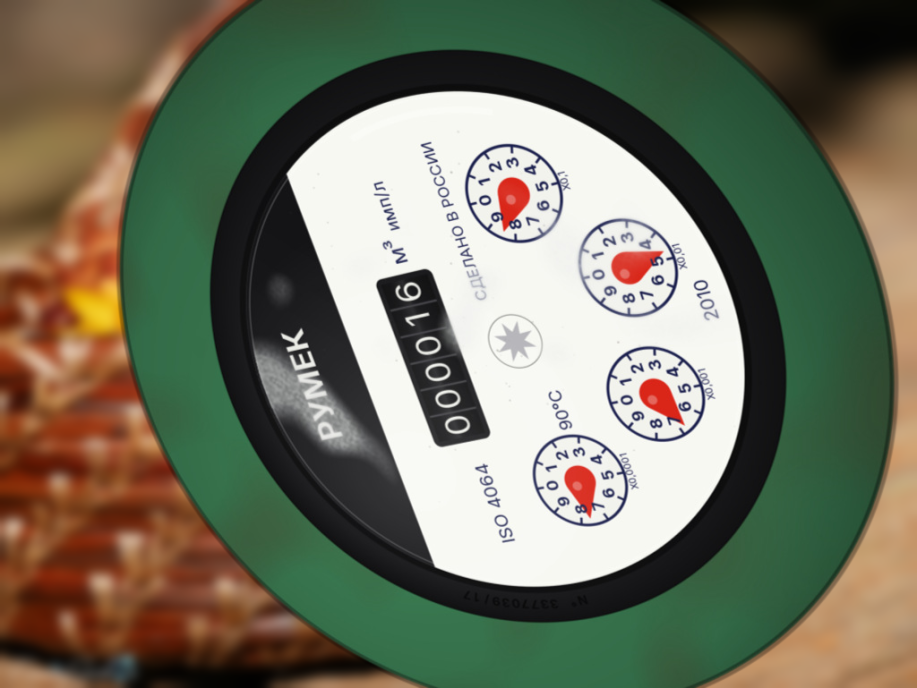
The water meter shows m³ 16.8467
